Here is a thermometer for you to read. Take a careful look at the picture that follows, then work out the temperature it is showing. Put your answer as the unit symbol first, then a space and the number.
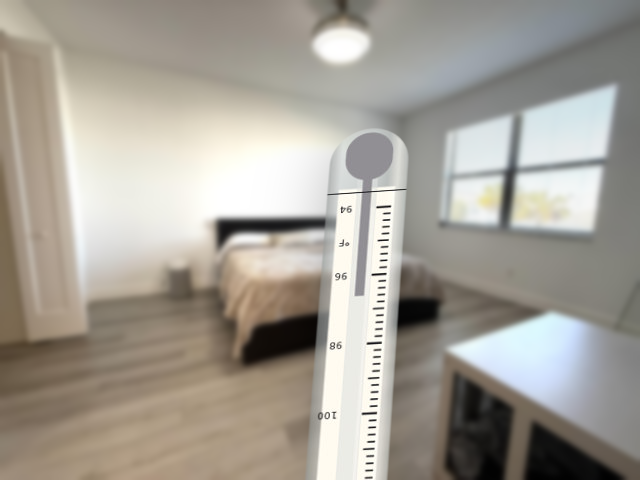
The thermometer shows °F 96.6
